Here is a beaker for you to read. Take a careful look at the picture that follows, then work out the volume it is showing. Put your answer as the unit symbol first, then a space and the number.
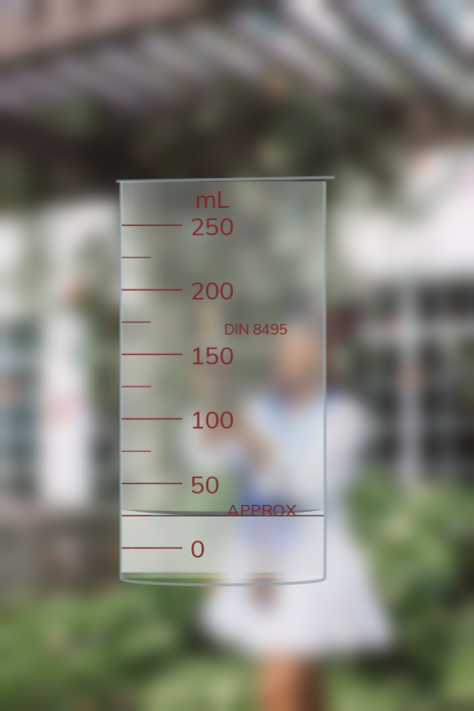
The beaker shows mL 25
